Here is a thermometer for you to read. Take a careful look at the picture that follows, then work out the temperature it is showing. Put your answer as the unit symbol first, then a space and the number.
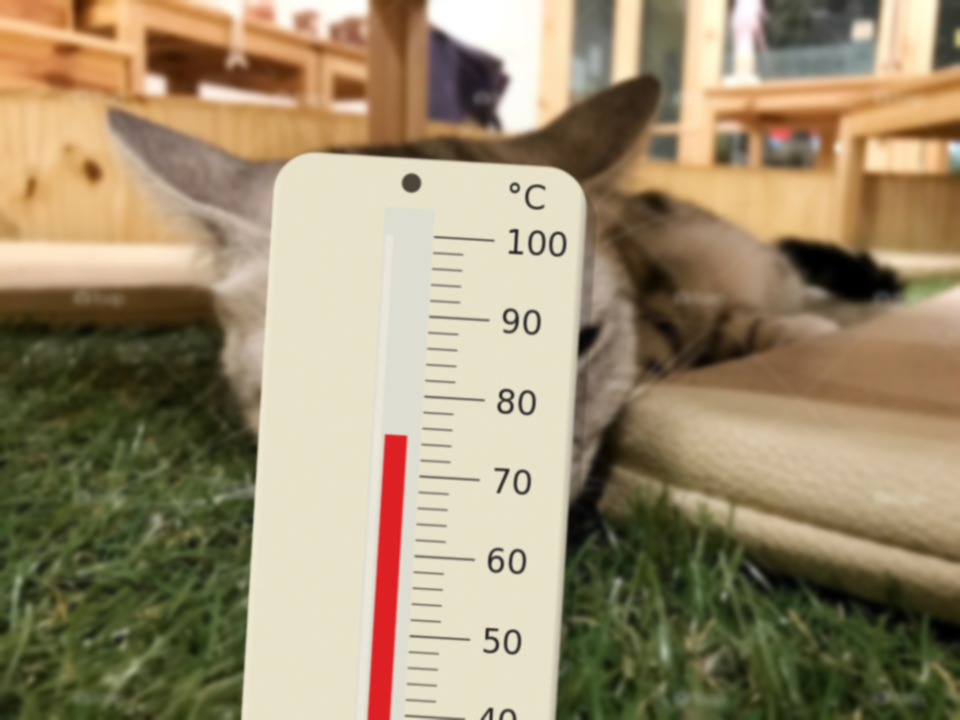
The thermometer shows °C 75
